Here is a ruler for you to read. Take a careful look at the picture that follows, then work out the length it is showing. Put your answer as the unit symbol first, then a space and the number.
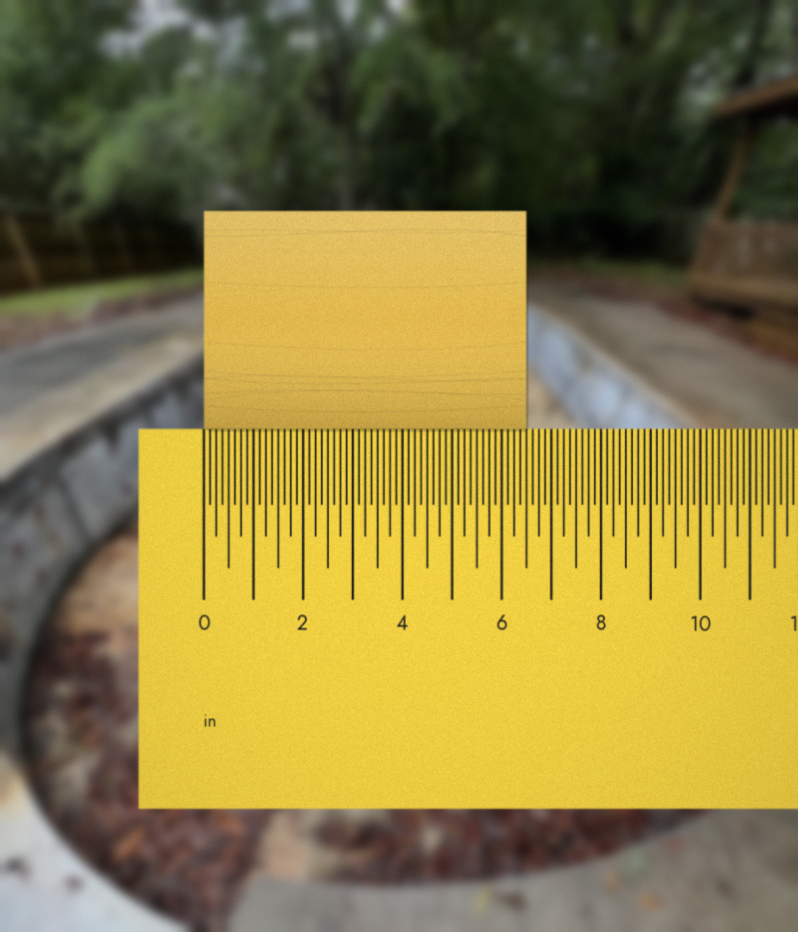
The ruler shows in 6.5
